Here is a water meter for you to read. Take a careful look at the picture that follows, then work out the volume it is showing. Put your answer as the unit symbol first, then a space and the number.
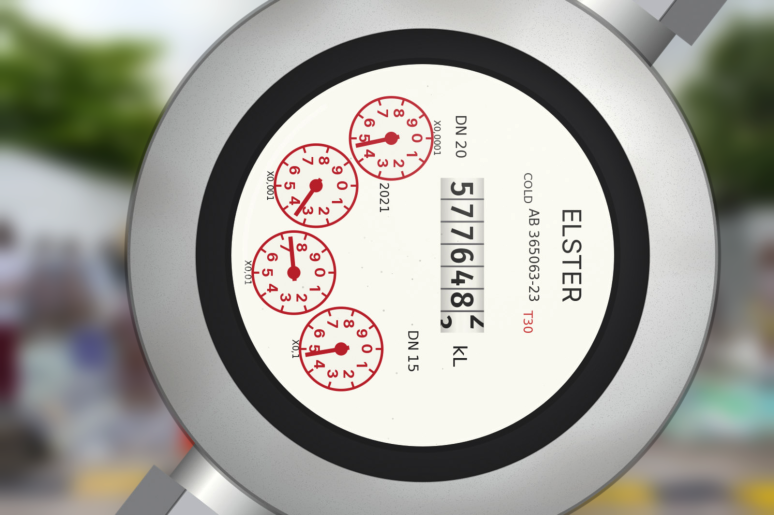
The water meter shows kL 5776482.4734
